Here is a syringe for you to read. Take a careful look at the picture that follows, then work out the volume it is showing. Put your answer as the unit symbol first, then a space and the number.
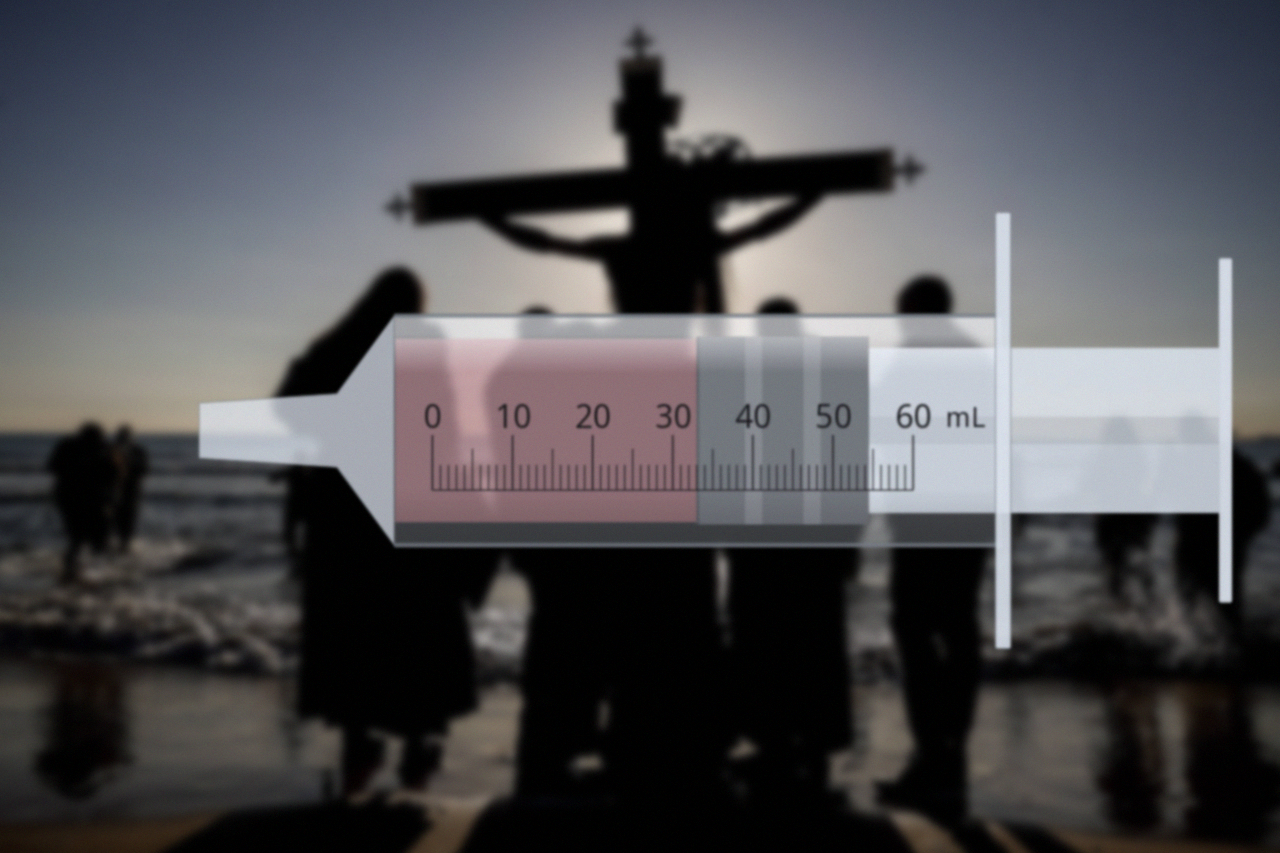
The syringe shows mL 33
